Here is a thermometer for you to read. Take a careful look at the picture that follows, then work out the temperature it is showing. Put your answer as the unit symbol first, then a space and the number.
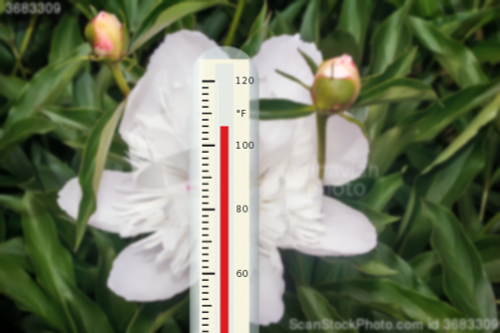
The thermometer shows °F 106
